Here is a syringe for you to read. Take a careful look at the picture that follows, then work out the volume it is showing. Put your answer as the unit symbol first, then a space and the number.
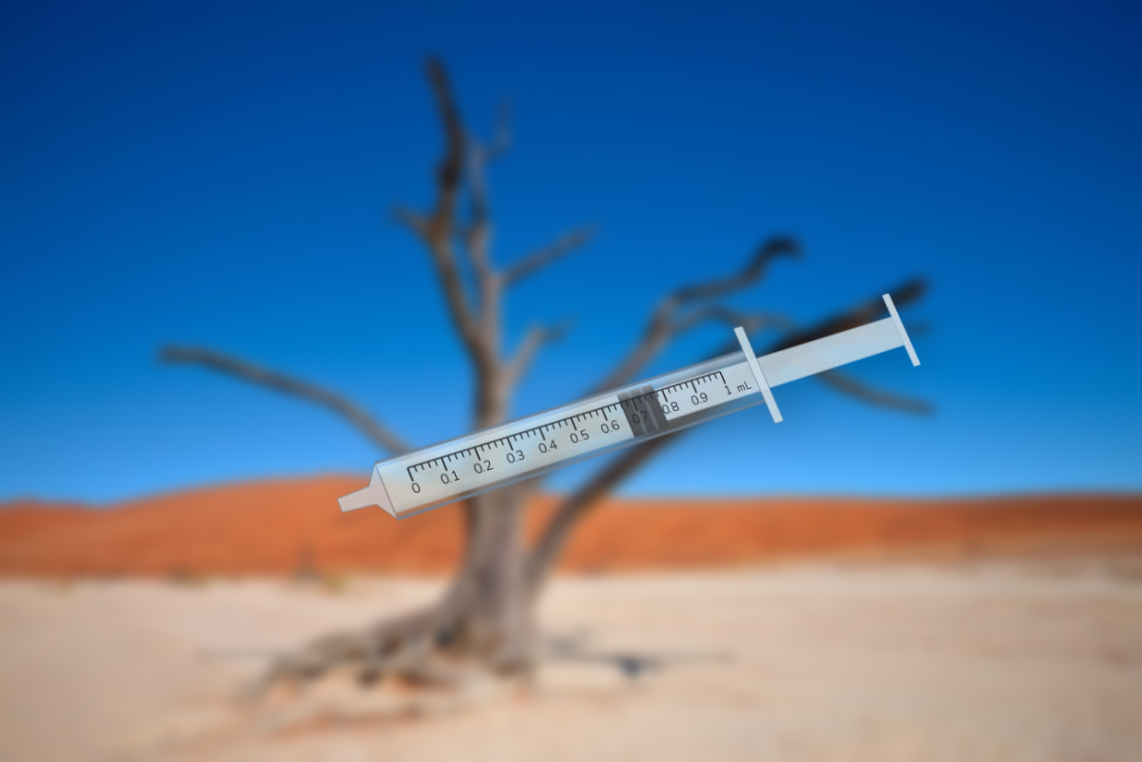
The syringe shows mL 0.66
